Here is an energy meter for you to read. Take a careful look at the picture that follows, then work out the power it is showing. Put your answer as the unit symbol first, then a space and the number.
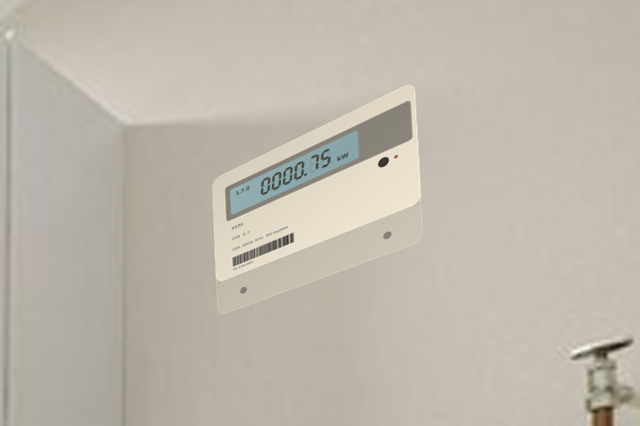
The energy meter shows kW 0.75
